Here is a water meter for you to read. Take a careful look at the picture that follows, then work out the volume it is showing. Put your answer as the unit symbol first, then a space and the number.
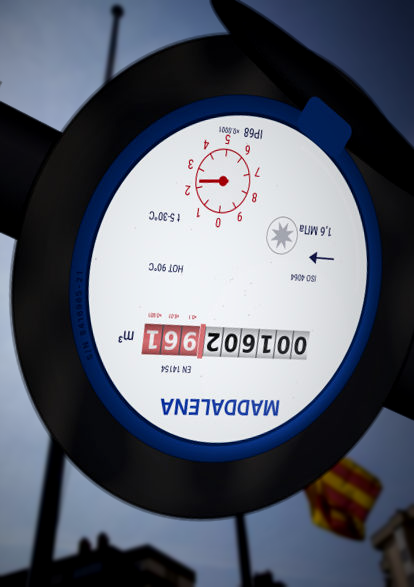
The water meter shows m³ 1602.9612
